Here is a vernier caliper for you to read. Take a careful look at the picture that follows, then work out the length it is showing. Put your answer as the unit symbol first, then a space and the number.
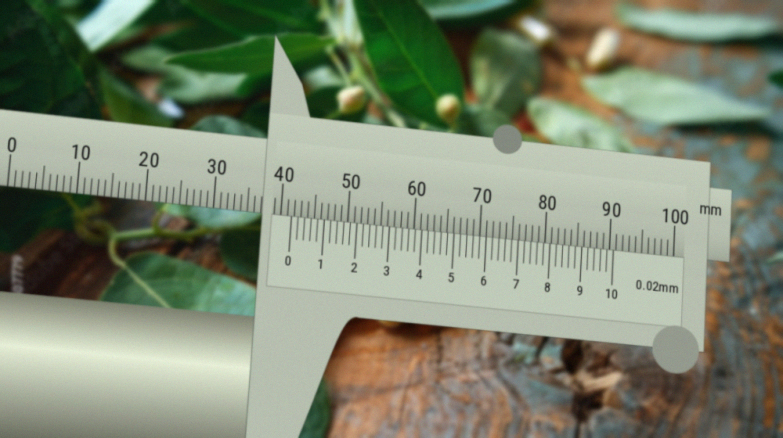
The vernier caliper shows mm 41.6
